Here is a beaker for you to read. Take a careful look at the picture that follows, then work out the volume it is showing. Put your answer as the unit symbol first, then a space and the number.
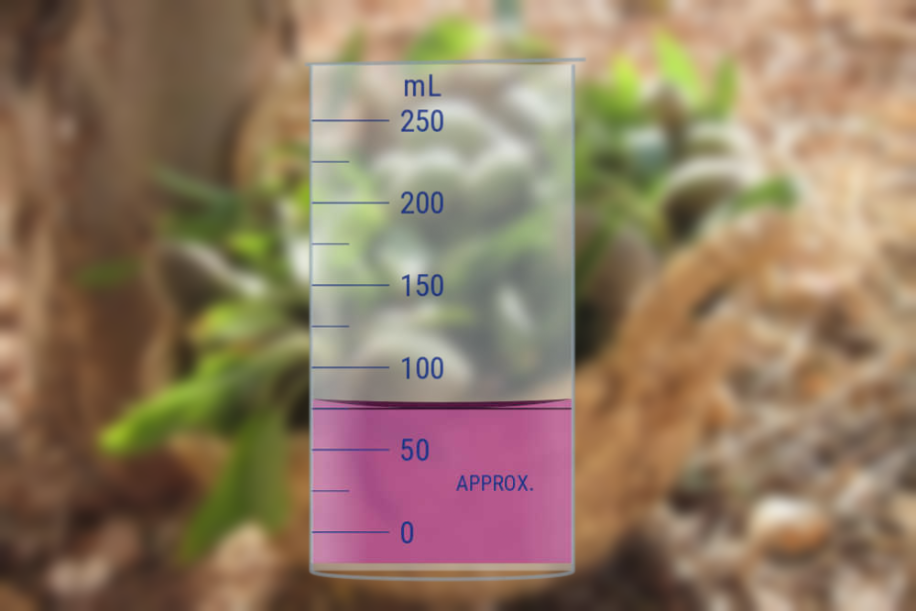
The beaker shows mL 75
